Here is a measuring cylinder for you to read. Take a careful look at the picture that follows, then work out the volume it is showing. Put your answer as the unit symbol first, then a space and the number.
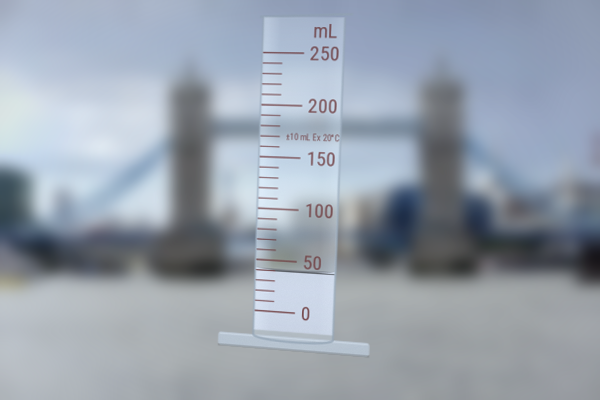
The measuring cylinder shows mL 40
